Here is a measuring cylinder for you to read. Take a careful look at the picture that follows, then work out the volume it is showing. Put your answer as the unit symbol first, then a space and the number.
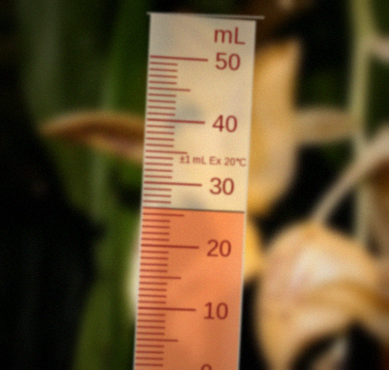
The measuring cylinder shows mL 26
